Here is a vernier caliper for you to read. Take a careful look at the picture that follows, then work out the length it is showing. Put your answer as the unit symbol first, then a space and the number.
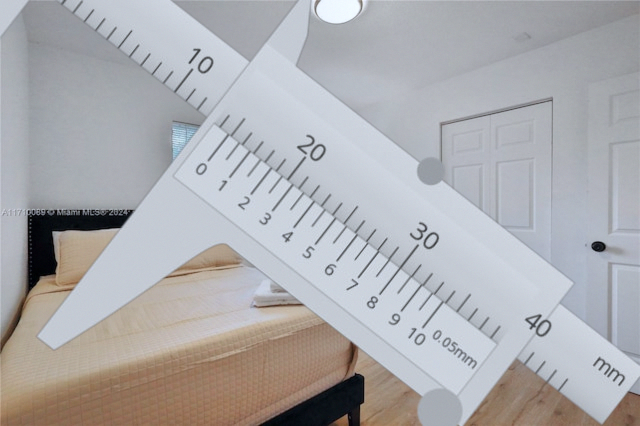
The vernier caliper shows mm 14.8
